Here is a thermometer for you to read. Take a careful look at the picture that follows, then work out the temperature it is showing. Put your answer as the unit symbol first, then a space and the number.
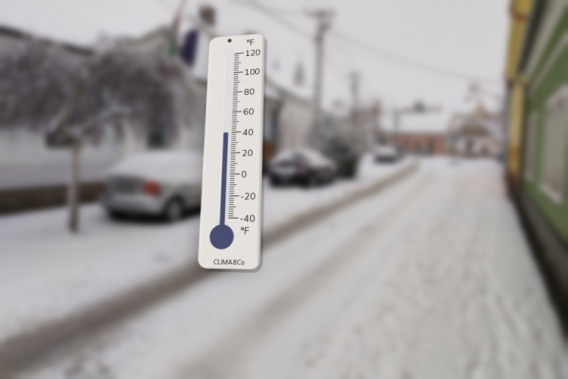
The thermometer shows °F 40
